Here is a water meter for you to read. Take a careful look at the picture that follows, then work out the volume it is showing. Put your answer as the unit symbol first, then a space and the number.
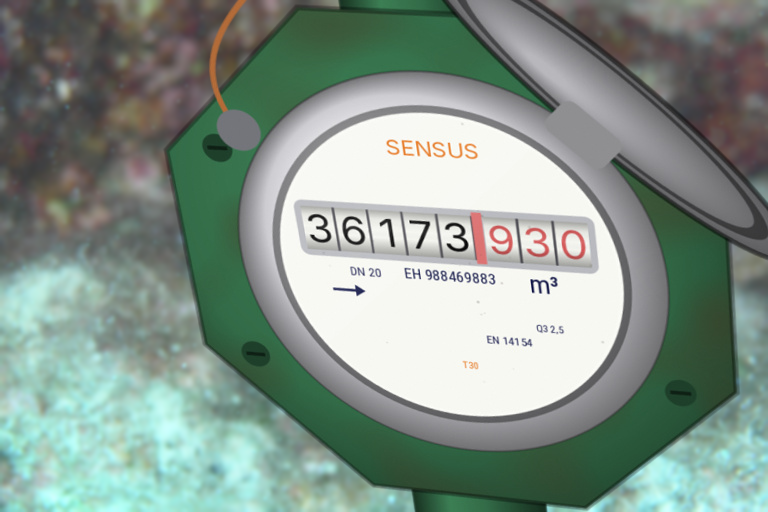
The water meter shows m³ 36173.930
